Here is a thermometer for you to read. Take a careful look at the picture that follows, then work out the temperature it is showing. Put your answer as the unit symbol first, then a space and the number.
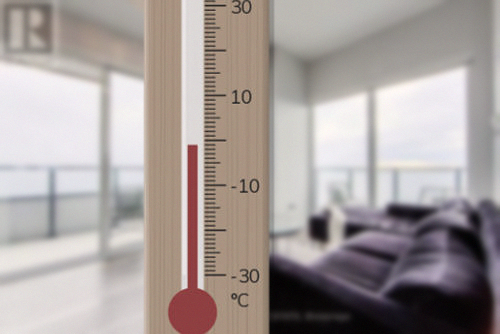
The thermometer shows °C -1
